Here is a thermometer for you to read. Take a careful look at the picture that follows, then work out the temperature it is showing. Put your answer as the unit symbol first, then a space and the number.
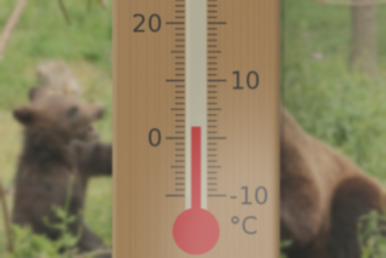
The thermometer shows °C 2
